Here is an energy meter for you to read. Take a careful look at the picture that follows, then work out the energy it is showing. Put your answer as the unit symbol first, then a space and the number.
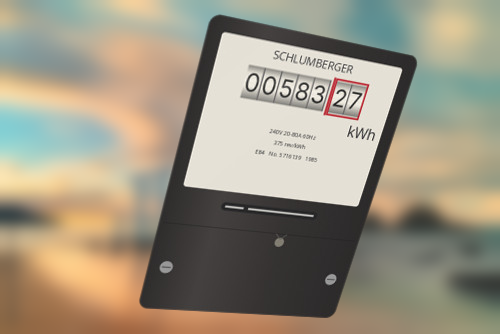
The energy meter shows kWh 583.27
